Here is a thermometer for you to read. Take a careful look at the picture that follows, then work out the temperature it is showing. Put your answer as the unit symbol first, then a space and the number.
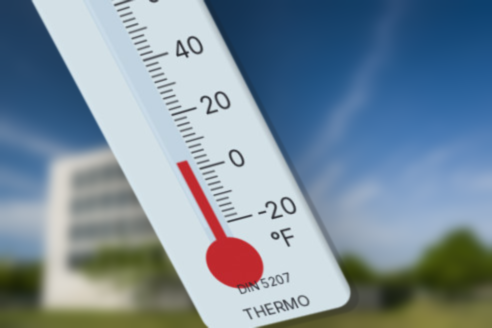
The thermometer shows °F 4
